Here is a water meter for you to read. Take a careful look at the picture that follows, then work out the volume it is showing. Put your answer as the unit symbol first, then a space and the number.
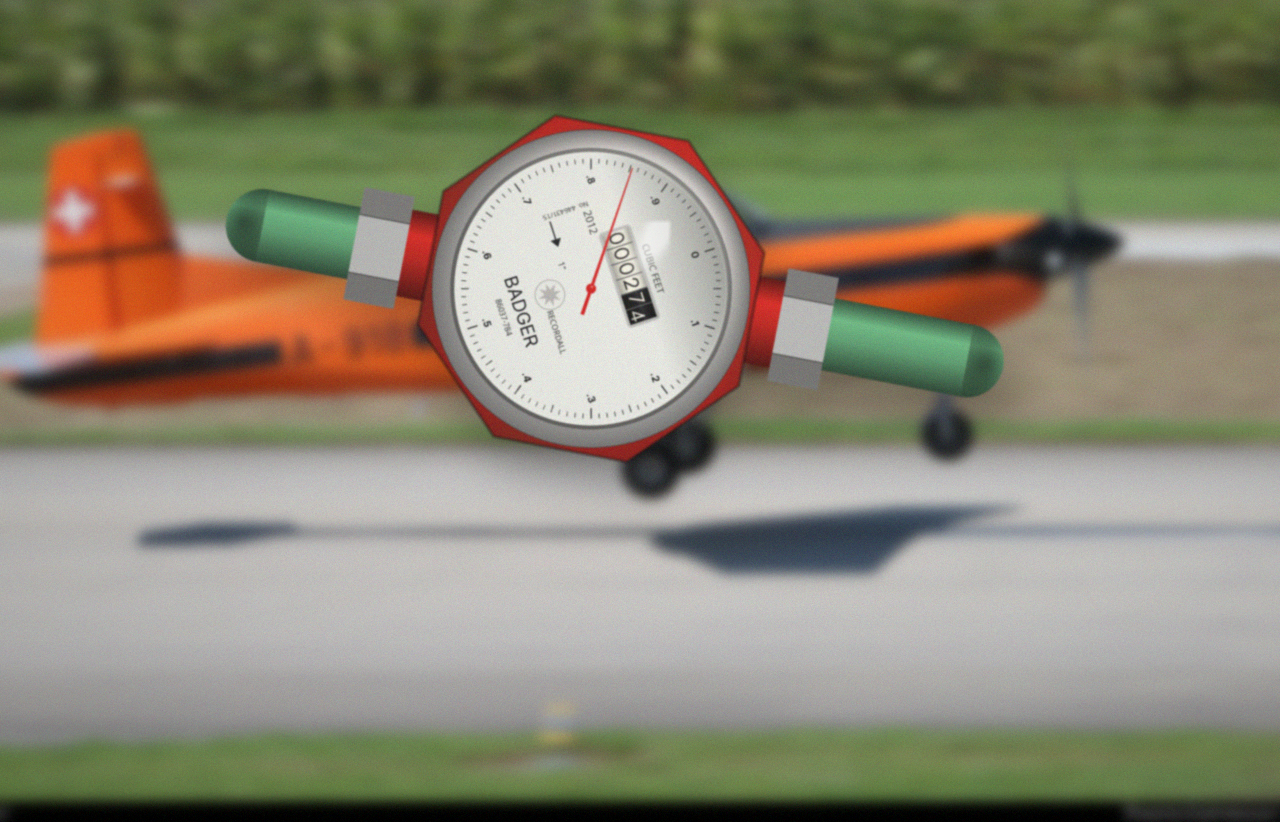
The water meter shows ft³ 273.85
